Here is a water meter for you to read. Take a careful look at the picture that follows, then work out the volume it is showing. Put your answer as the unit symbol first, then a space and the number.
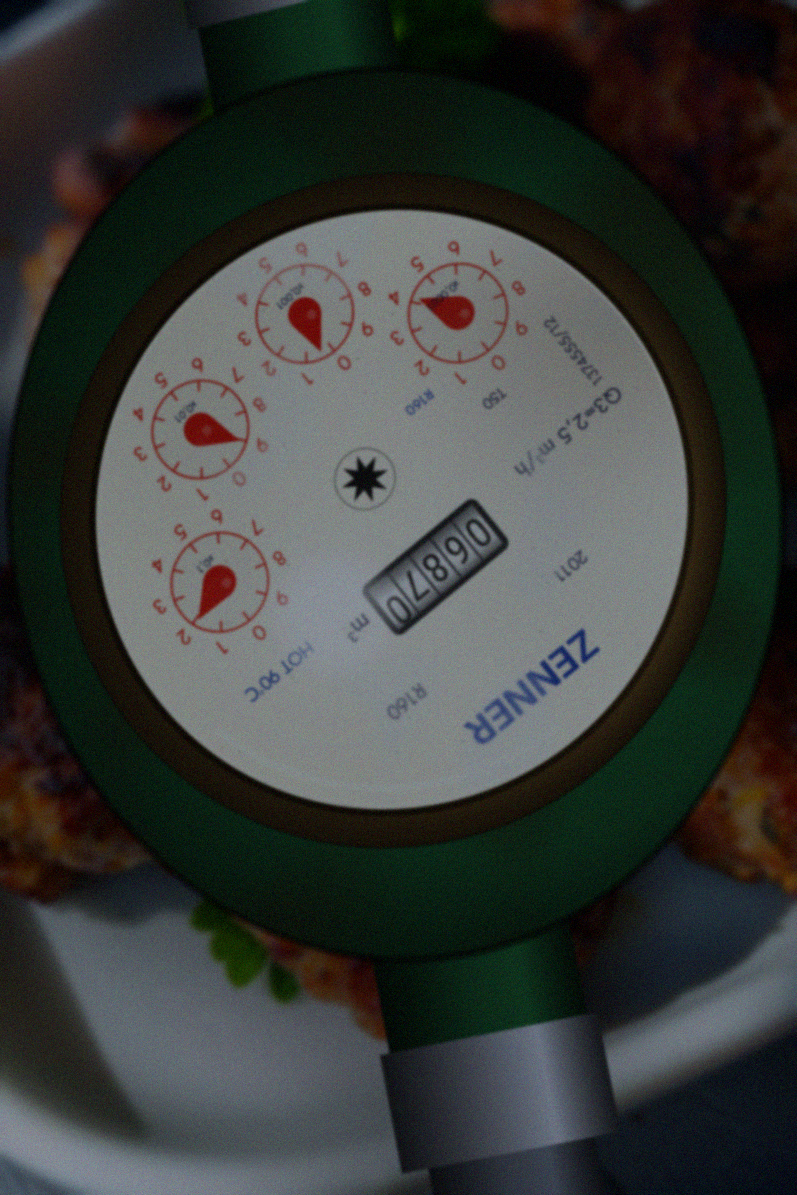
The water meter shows m³ 6870.1904
